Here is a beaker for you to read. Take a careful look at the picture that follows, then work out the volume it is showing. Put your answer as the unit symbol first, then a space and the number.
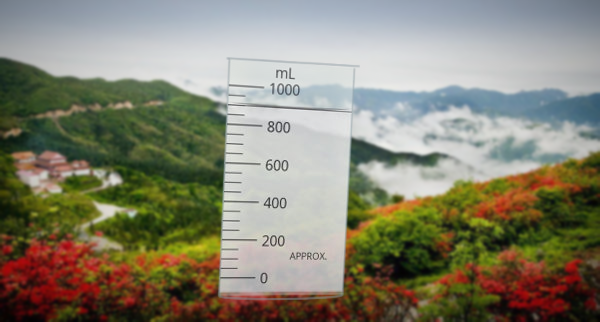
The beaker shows mL 900
